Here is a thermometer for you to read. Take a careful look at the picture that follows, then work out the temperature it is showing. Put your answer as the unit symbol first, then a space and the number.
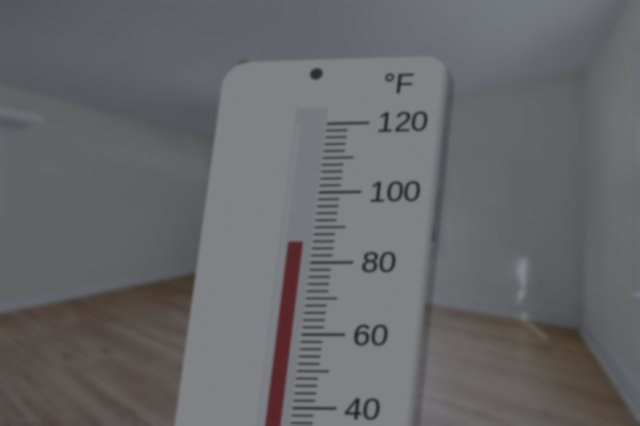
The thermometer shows °F 86
